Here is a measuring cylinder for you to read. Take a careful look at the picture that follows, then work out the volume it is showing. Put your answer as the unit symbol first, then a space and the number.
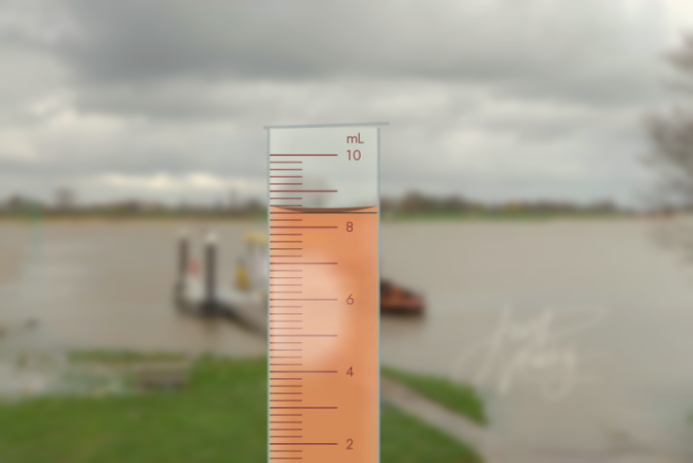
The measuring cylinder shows mL 8.4
